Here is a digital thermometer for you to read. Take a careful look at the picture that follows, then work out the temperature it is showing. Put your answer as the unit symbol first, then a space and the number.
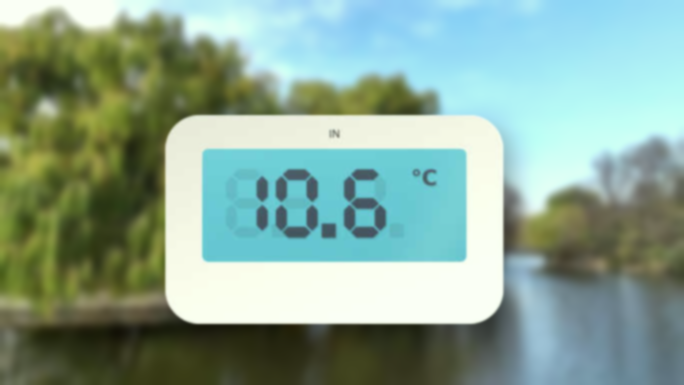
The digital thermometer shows °C 10.6
